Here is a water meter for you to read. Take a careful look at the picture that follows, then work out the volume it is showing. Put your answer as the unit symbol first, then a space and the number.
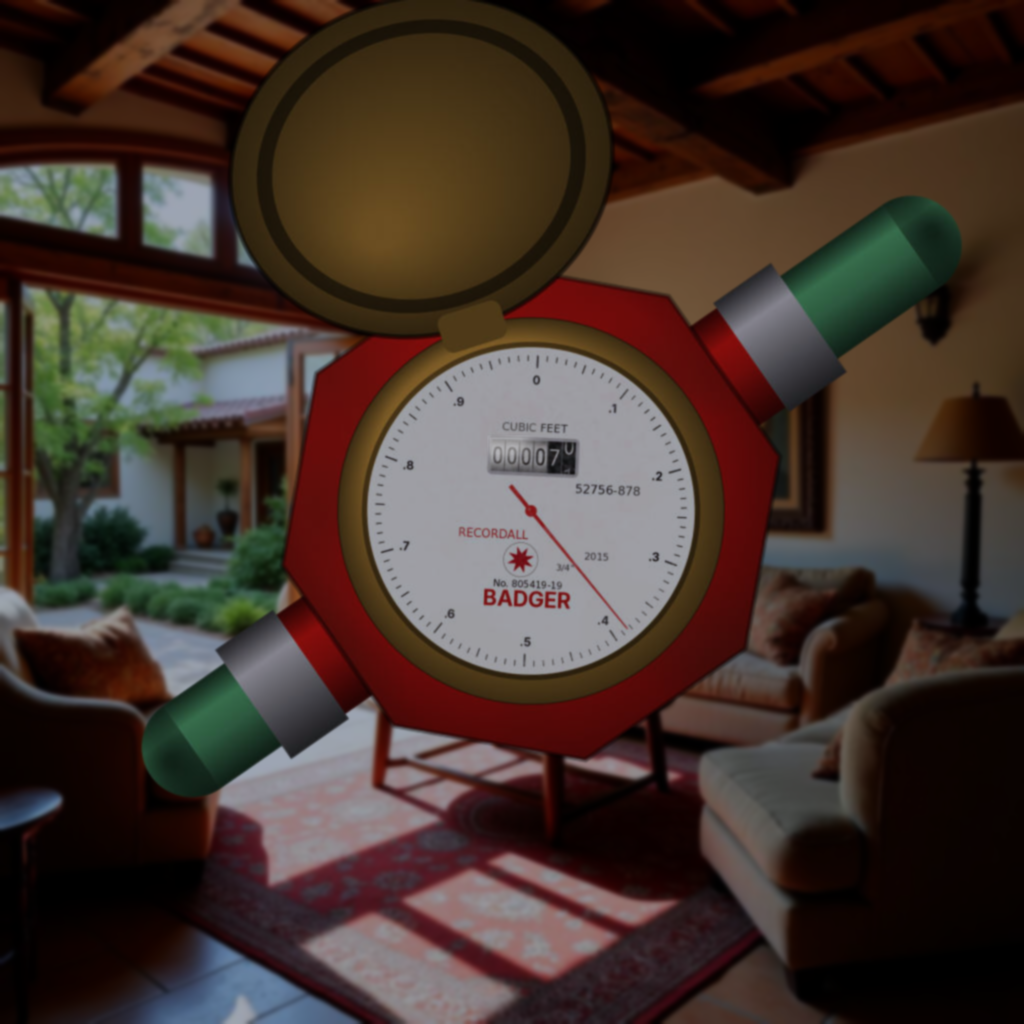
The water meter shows ft³ 70.38
